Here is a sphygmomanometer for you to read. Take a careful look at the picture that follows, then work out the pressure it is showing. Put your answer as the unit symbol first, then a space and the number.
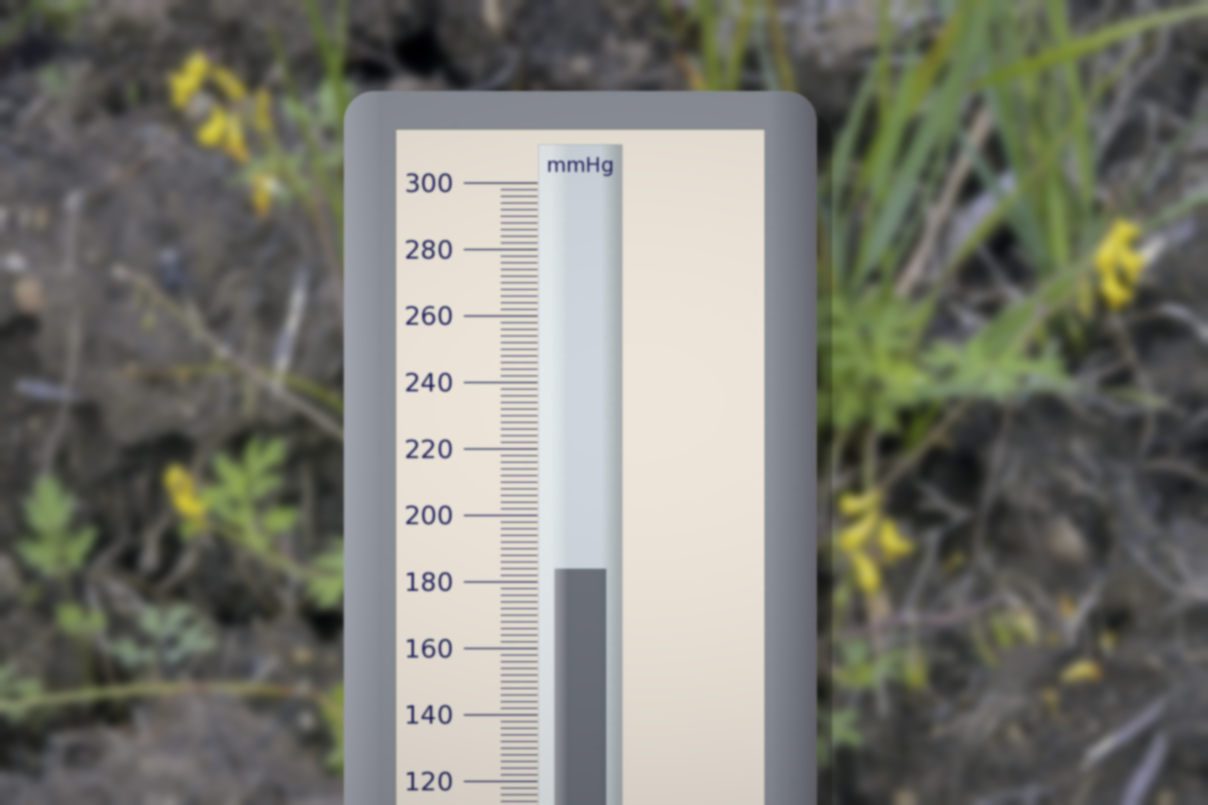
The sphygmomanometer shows mmHg 184
